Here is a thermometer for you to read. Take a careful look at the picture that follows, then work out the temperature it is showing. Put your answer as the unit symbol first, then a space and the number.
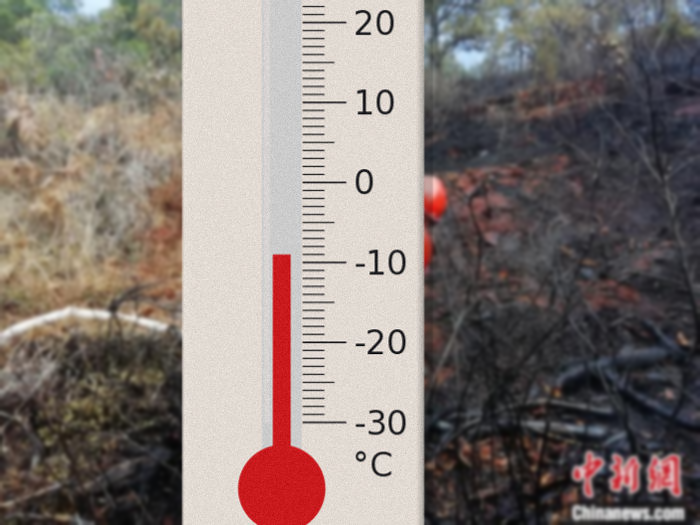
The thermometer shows °C -9
